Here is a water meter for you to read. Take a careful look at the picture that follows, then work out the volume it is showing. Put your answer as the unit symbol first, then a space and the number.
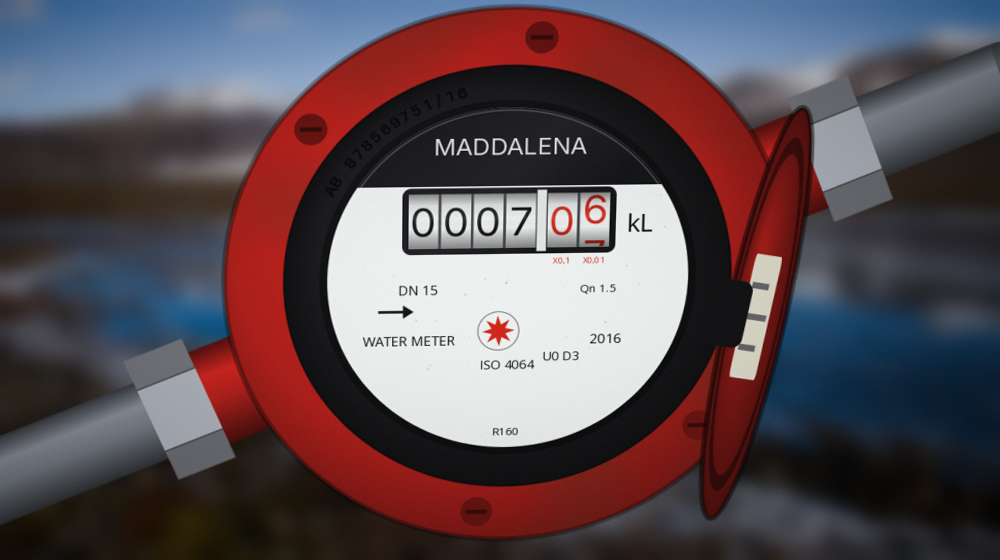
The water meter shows kL 7.06
